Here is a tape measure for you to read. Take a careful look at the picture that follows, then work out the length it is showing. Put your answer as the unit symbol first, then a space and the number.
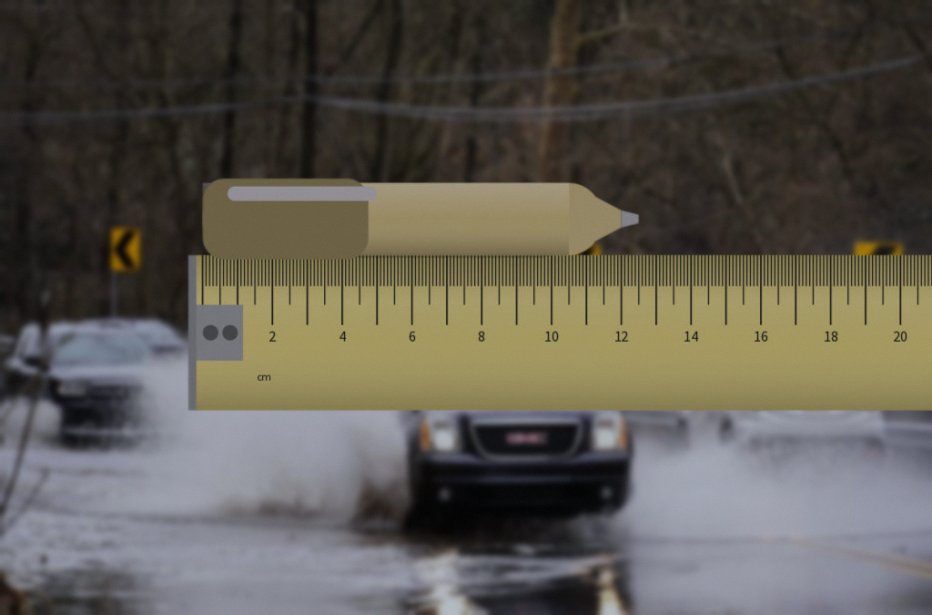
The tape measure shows cm 12.5
